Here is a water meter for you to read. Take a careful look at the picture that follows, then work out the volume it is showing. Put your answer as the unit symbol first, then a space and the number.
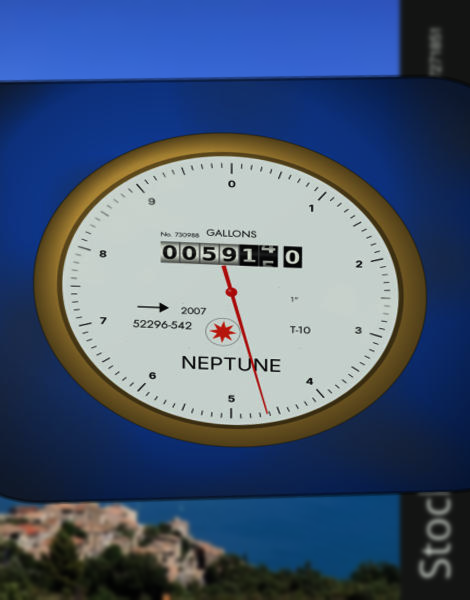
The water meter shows gal 59144.6
